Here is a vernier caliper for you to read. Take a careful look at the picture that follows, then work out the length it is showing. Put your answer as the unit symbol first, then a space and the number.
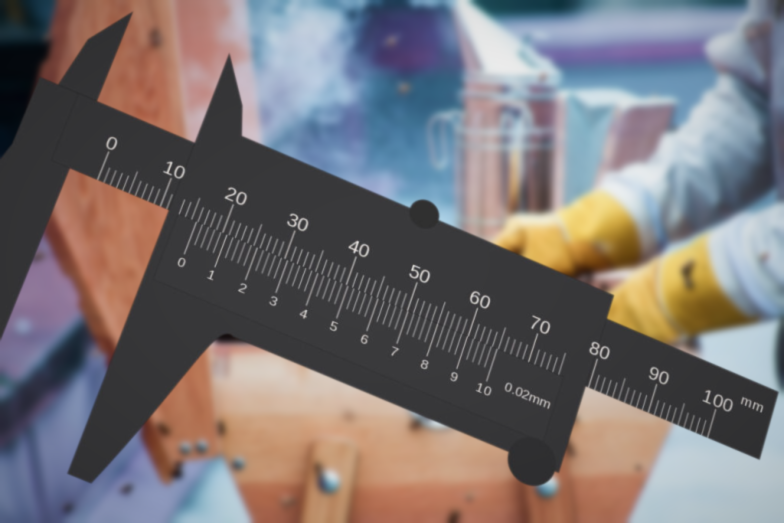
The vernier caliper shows mm 15.8
